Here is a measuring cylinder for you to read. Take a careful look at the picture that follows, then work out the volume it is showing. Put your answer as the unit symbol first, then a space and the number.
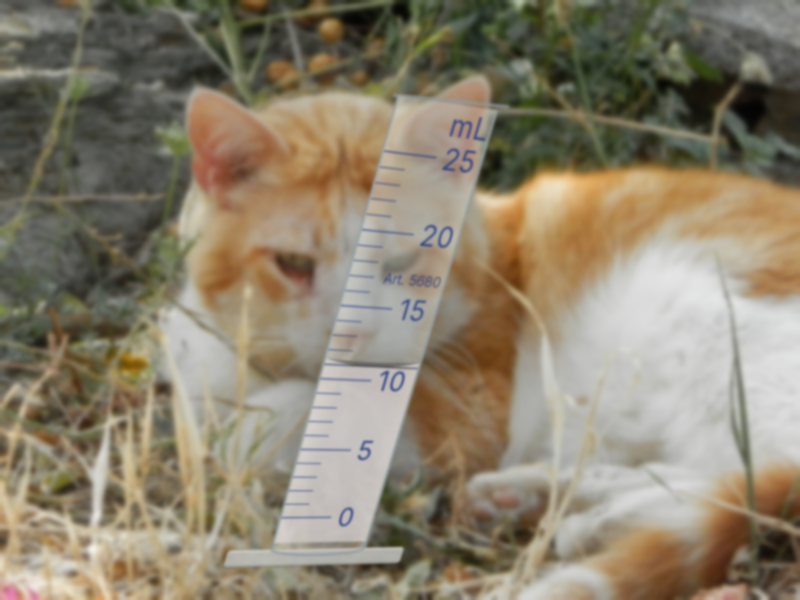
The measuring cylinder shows mL 11
